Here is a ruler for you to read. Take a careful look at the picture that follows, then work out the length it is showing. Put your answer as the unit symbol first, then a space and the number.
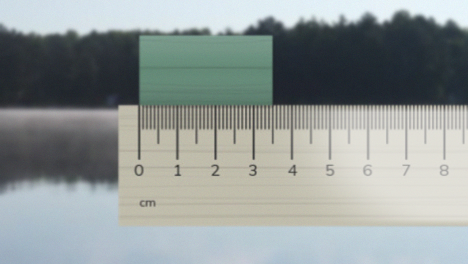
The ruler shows cm 3.5
